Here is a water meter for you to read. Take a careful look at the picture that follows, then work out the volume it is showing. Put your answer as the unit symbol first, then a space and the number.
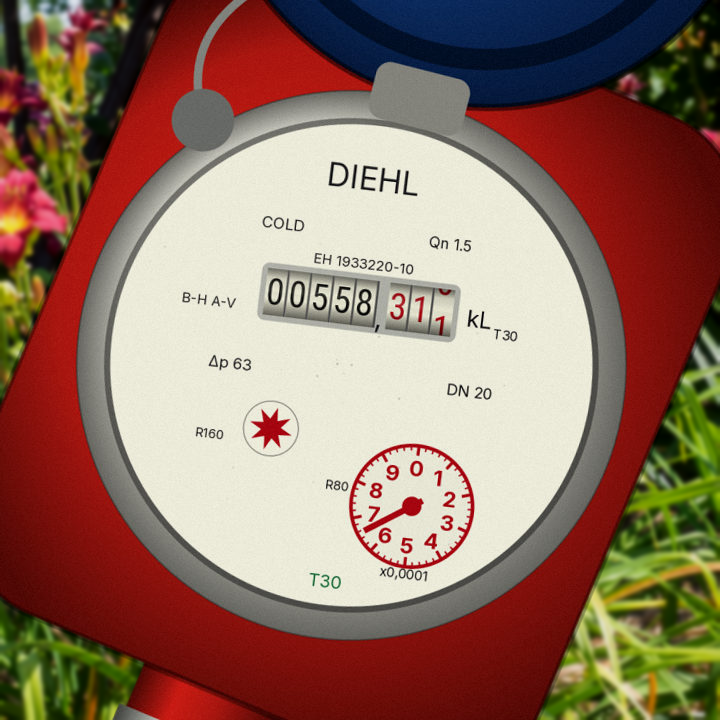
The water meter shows kL 558.3106
